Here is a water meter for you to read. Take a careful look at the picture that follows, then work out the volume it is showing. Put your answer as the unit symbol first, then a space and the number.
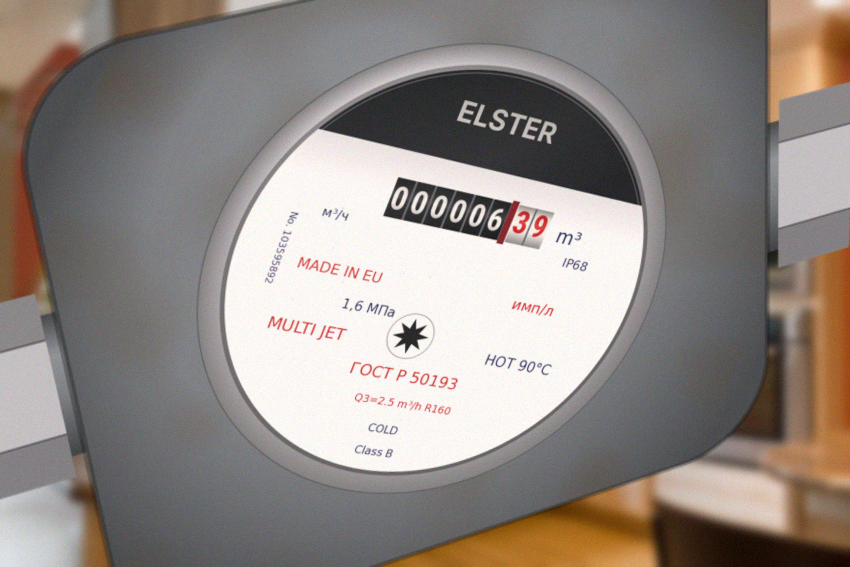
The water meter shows m³ 6.39
